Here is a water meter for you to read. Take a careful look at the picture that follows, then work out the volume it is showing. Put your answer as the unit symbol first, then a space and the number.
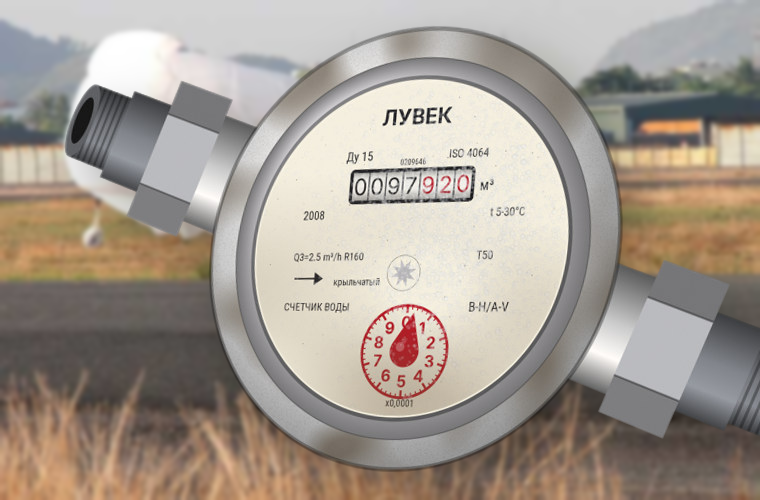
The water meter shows m³ 97.9200
